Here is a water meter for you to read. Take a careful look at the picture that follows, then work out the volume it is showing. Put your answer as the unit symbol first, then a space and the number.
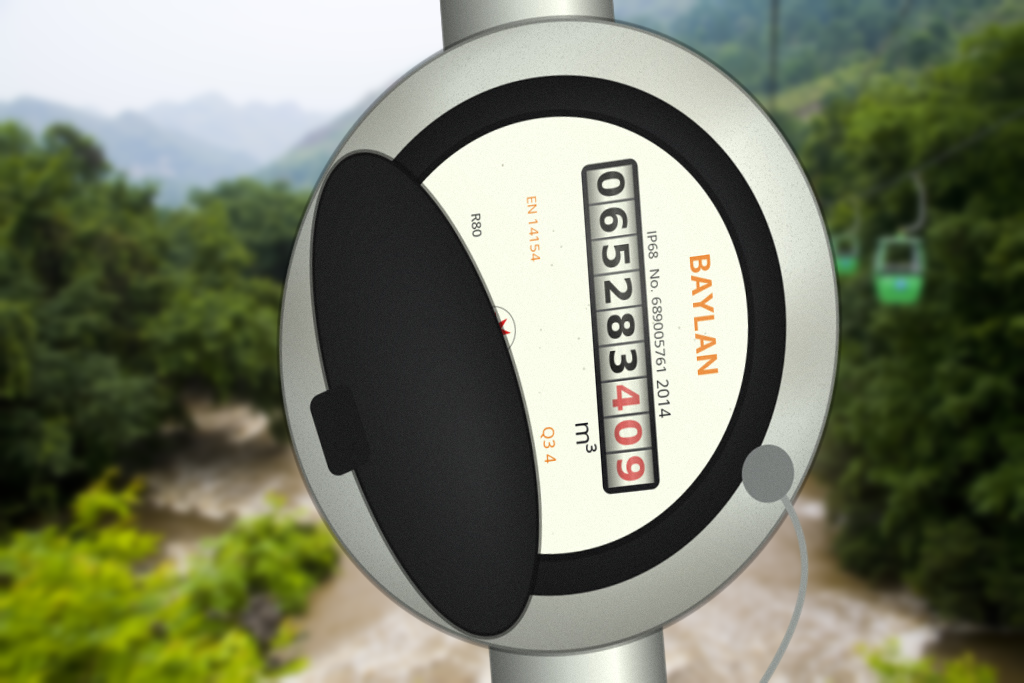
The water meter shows m³ 65283.409
